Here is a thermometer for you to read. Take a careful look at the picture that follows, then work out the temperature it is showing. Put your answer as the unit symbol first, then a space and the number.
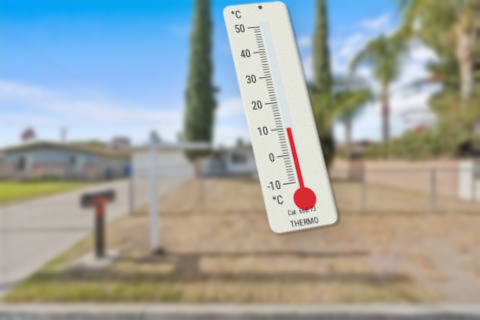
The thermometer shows °C 10
